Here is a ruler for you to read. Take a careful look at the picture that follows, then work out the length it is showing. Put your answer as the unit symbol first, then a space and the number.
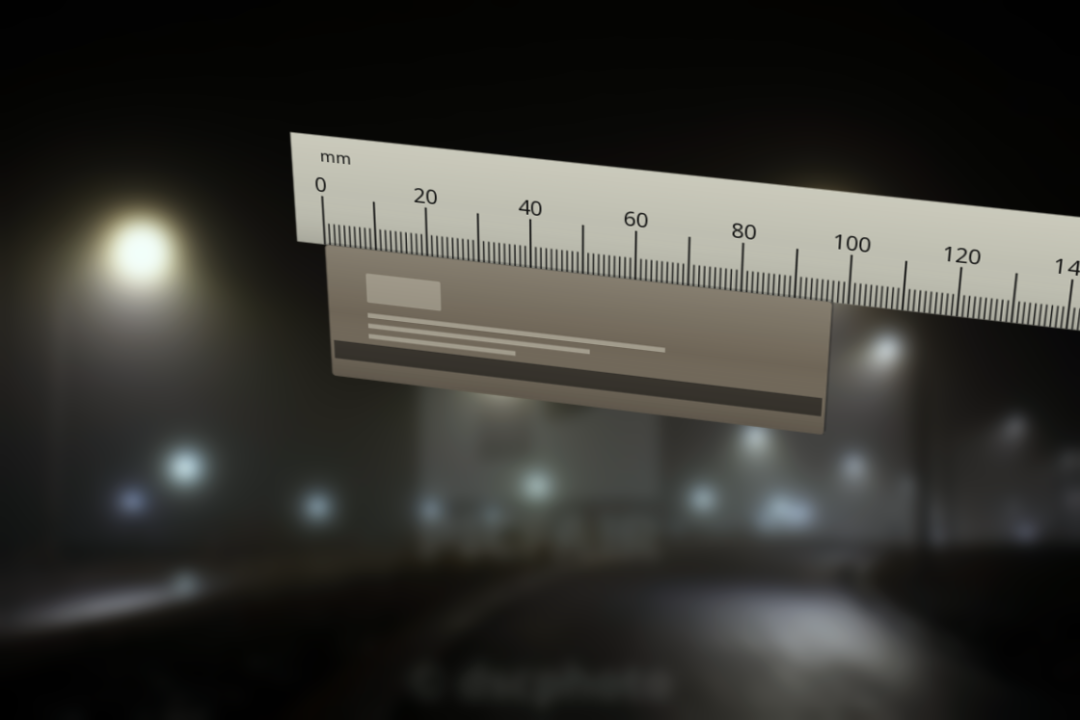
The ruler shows mm 97
